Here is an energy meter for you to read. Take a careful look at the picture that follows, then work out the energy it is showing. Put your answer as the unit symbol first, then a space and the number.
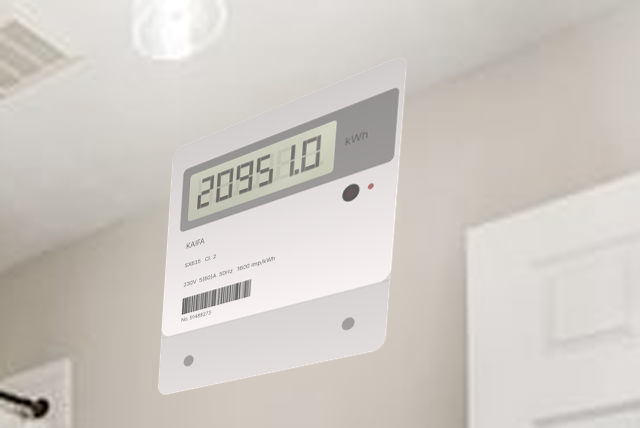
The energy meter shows kWh 20951.0
